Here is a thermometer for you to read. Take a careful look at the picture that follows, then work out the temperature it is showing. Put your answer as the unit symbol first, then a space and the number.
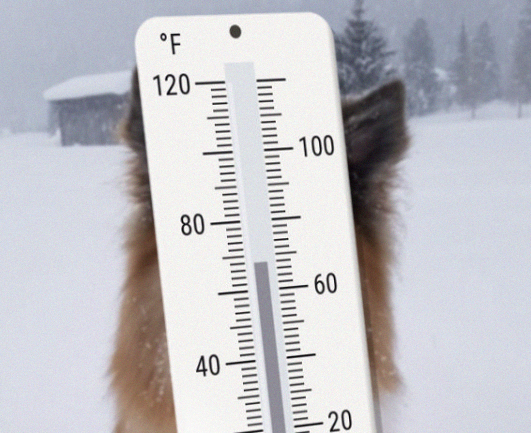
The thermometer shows °F 68
